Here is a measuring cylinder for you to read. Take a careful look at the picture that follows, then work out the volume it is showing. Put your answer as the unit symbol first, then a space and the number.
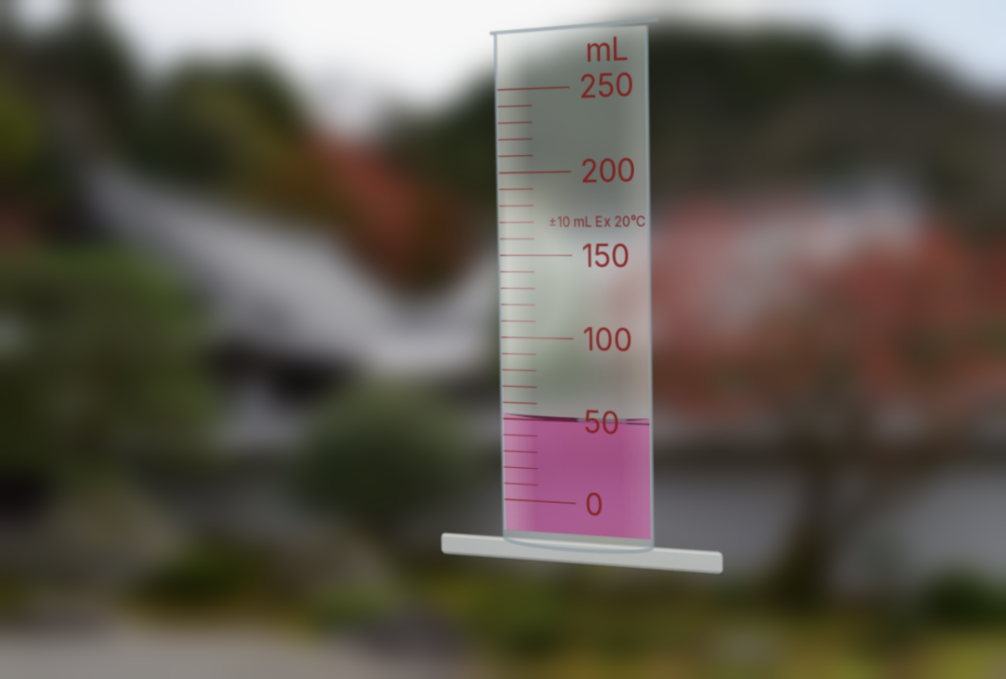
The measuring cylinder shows mL 50
